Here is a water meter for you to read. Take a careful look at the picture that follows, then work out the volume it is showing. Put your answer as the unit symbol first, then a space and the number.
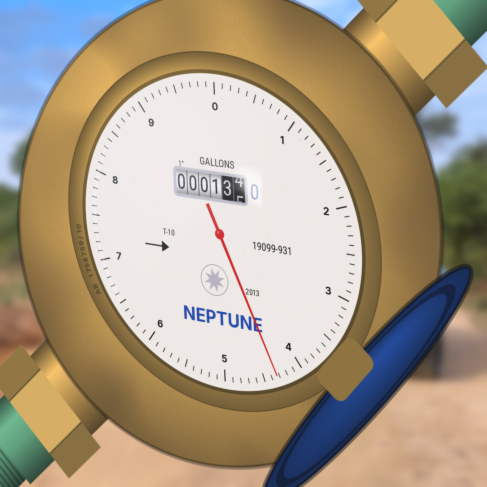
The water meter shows gal 1344.3
